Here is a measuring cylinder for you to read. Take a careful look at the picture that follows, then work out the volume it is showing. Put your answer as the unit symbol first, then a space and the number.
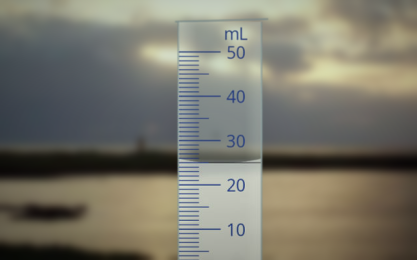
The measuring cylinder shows mL 25
